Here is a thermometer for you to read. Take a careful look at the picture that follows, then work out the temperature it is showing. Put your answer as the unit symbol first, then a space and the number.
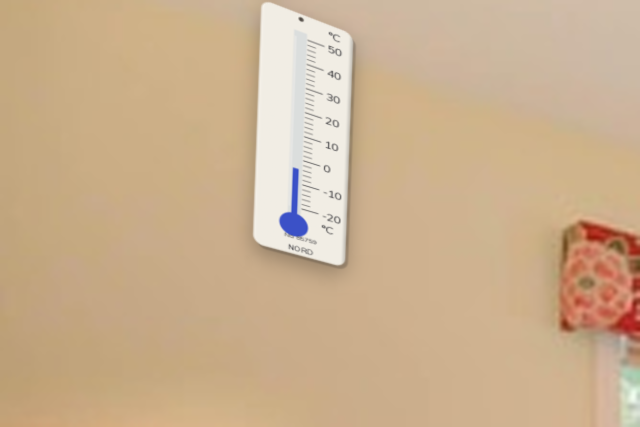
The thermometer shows °C -4
